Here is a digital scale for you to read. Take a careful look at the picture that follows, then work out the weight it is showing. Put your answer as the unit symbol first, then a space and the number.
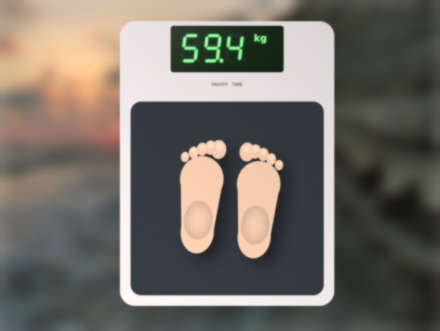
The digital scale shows kg 59.4
